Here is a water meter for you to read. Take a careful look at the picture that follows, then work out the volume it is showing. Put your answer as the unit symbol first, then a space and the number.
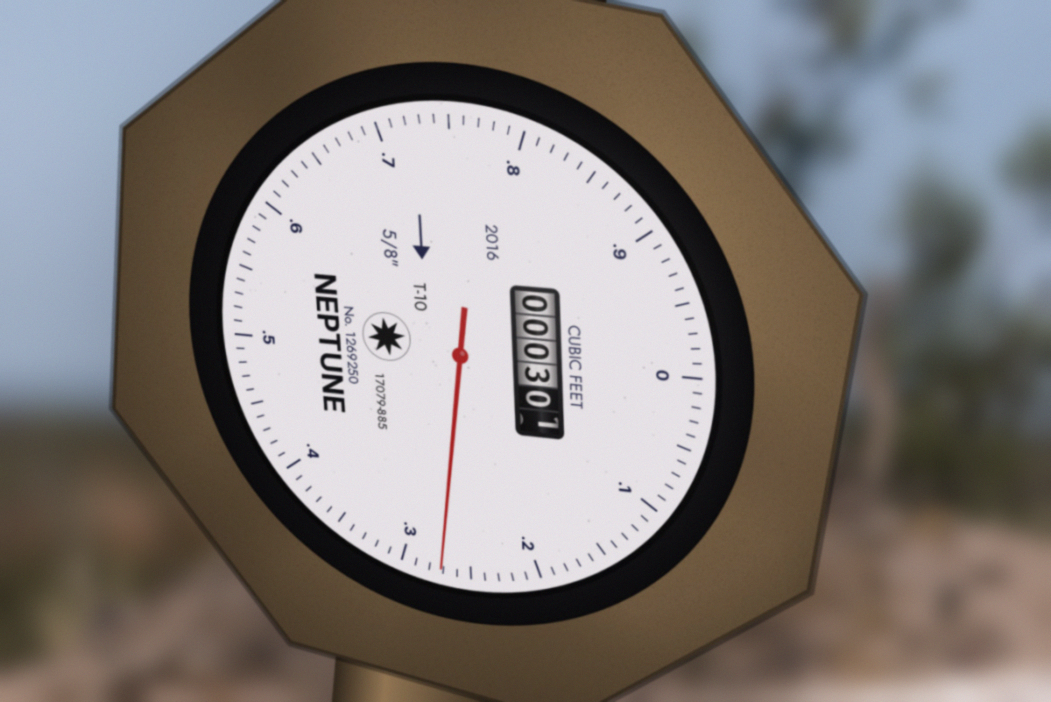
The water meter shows ft³ 301.27
